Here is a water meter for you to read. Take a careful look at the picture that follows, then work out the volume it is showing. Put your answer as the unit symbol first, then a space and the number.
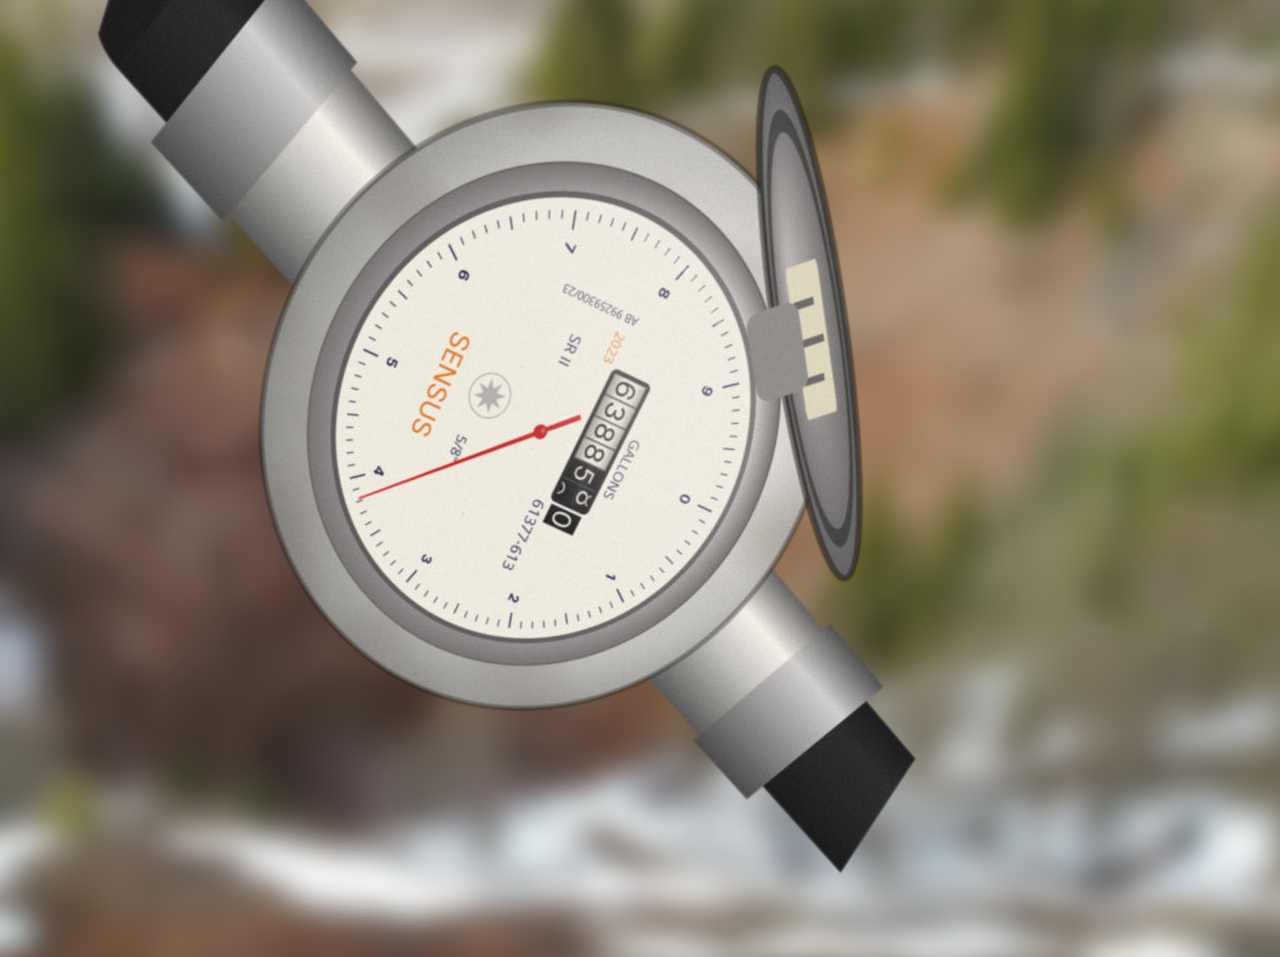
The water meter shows gal 6388583.8
